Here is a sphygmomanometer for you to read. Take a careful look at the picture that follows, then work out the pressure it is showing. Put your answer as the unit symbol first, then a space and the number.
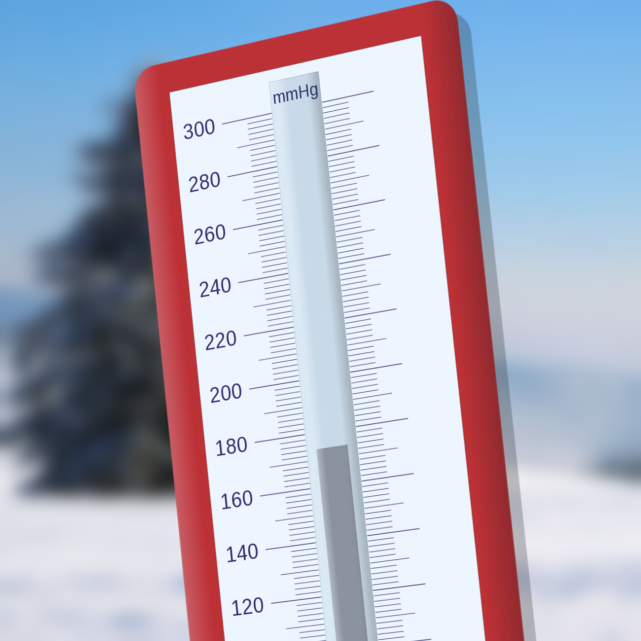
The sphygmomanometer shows mmHg 174
